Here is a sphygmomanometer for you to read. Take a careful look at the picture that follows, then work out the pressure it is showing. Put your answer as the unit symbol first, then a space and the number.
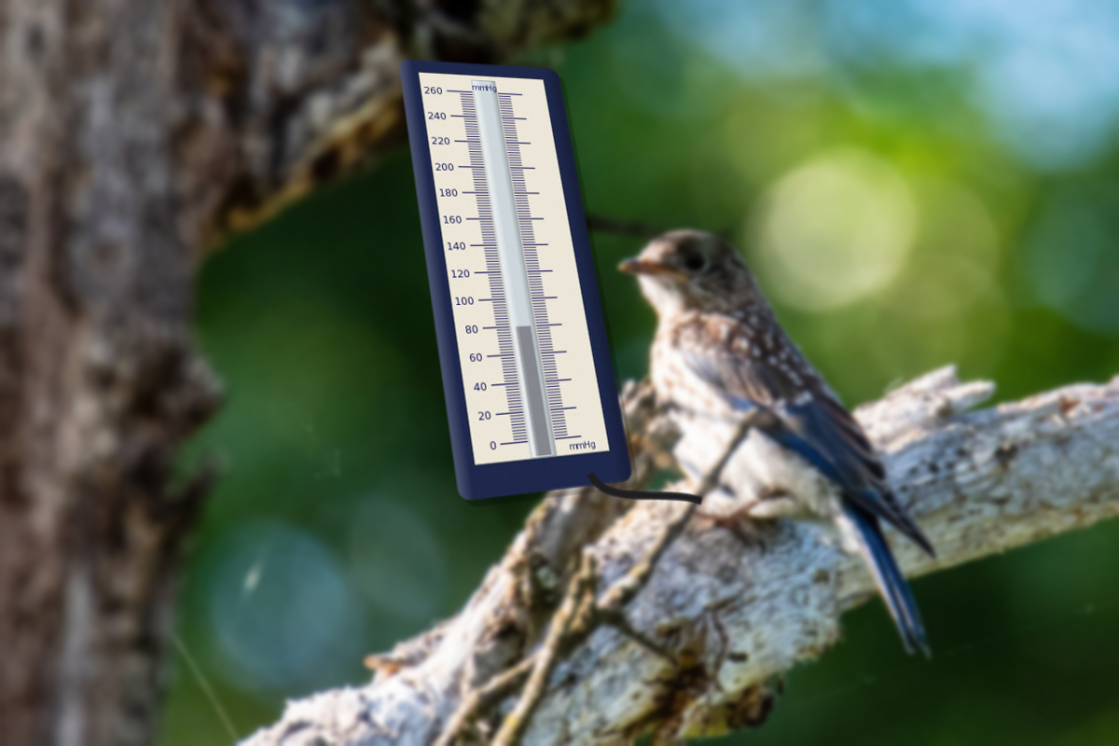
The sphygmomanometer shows mmHg 80
